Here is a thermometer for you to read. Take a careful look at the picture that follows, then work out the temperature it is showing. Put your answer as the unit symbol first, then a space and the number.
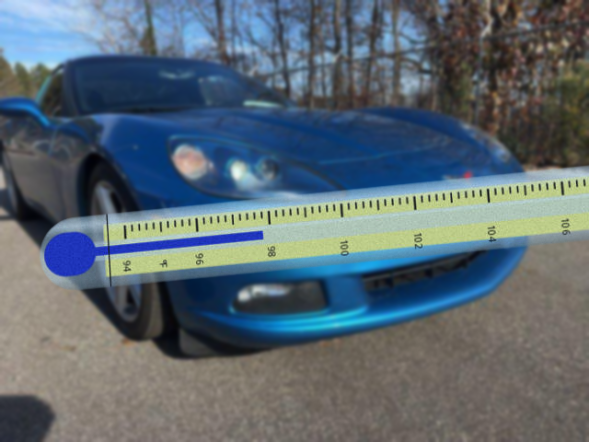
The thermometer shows °F 97.8
